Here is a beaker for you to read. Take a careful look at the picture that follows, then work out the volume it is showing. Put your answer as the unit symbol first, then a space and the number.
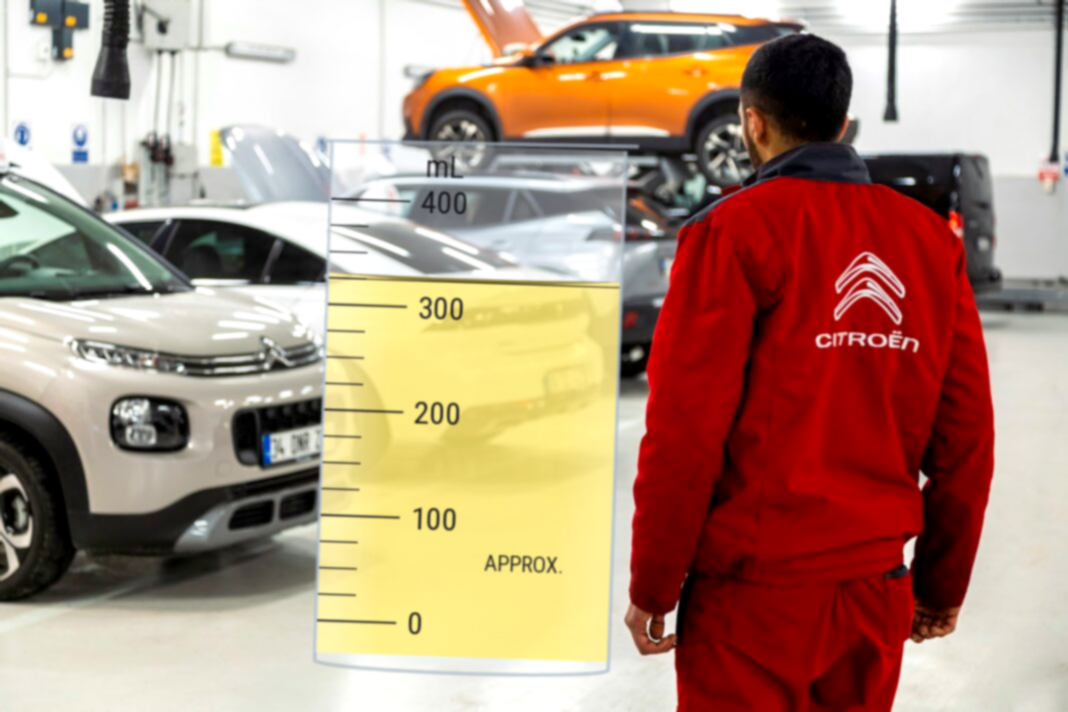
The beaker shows mL 325
